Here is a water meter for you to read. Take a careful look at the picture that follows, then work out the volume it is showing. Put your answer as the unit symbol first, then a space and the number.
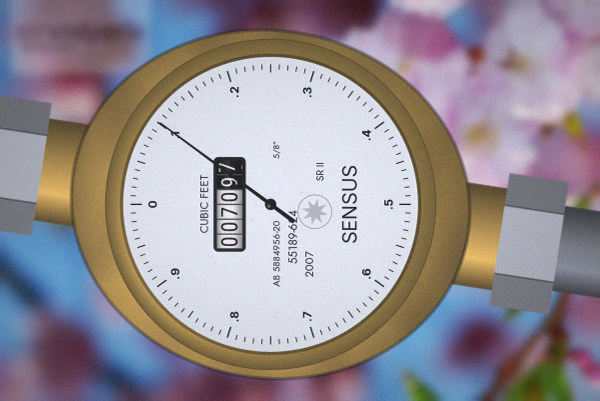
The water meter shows ft³ 7097.10
